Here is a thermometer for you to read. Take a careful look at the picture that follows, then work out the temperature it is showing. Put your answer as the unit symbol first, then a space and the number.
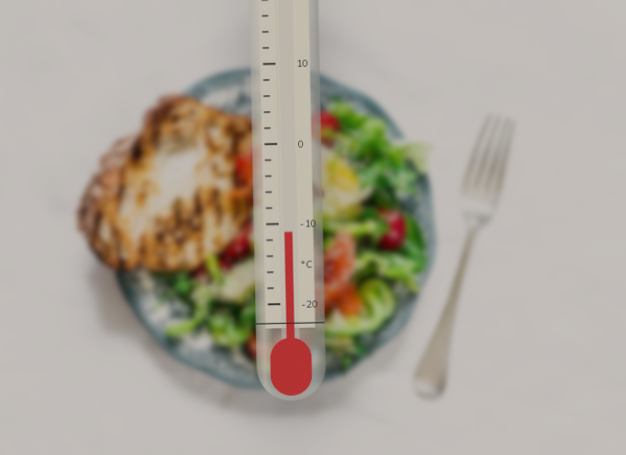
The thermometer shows °C -11
